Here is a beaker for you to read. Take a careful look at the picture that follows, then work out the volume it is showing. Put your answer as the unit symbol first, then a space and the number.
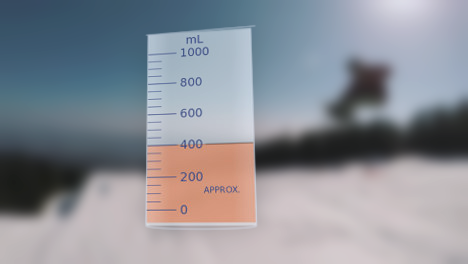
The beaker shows mL 400
